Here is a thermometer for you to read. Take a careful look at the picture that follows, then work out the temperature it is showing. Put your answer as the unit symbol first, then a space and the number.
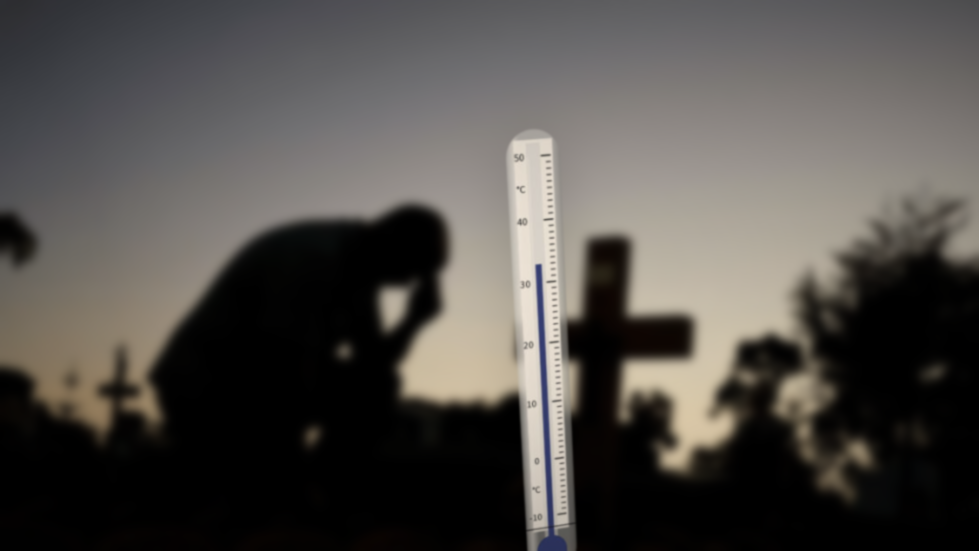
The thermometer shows °C 33
